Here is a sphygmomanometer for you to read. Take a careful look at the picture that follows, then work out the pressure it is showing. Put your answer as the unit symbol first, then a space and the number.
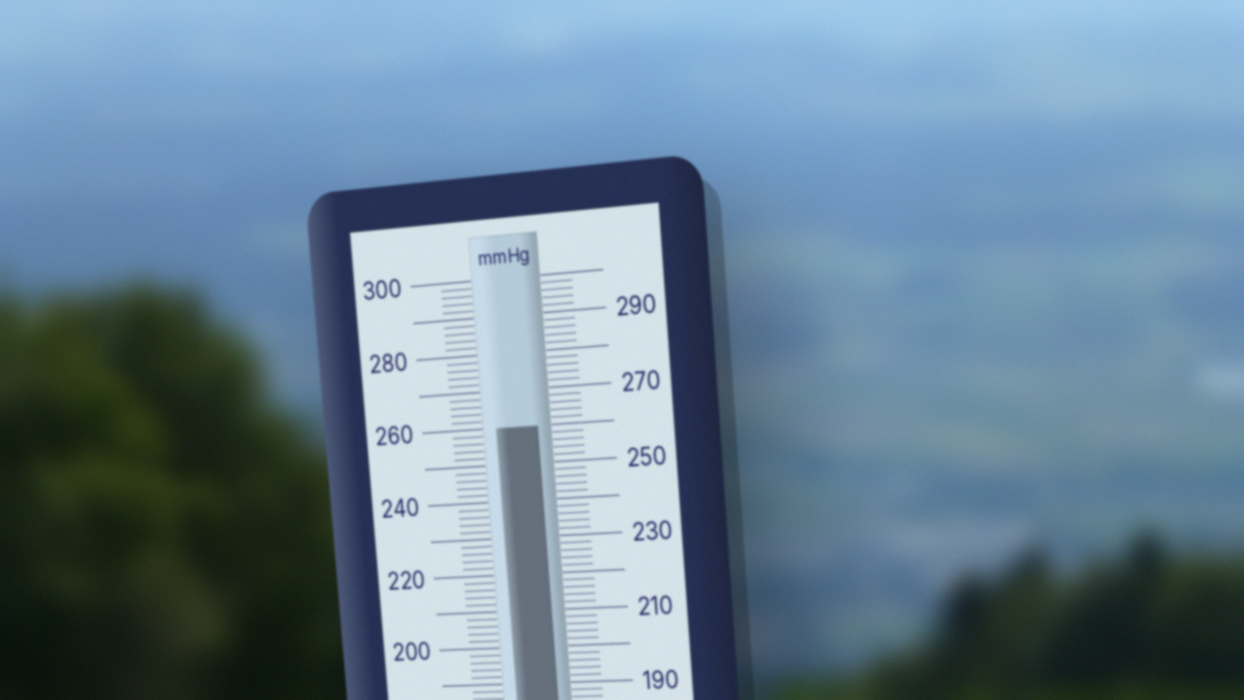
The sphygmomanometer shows mmHg 260
